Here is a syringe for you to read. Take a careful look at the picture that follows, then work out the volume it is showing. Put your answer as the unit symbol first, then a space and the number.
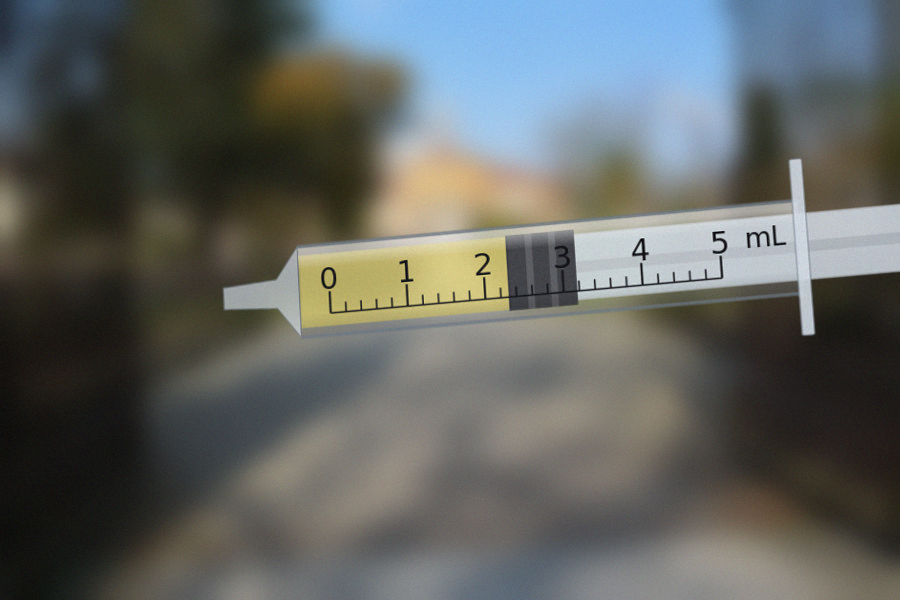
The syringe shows mL 2.3
